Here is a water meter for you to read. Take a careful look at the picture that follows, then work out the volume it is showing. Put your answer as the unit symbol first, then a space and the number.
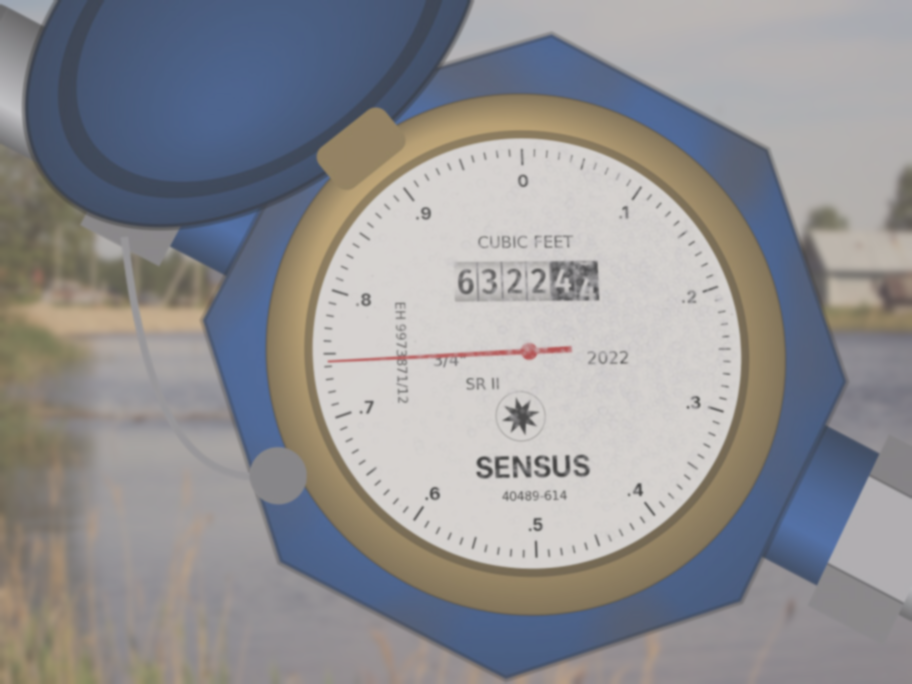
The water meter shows ft³ 632243.74
